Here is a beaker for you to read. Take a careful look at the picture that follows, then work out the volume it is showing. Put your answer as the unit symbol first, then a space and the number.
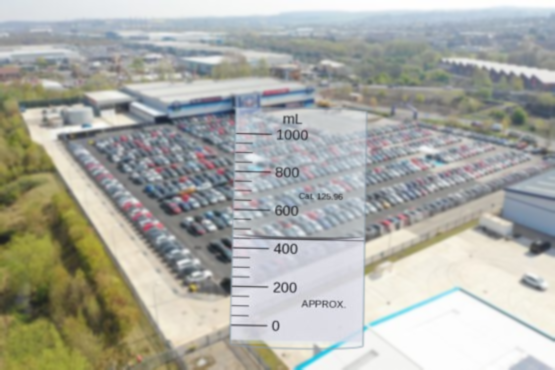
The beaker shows mL 450
